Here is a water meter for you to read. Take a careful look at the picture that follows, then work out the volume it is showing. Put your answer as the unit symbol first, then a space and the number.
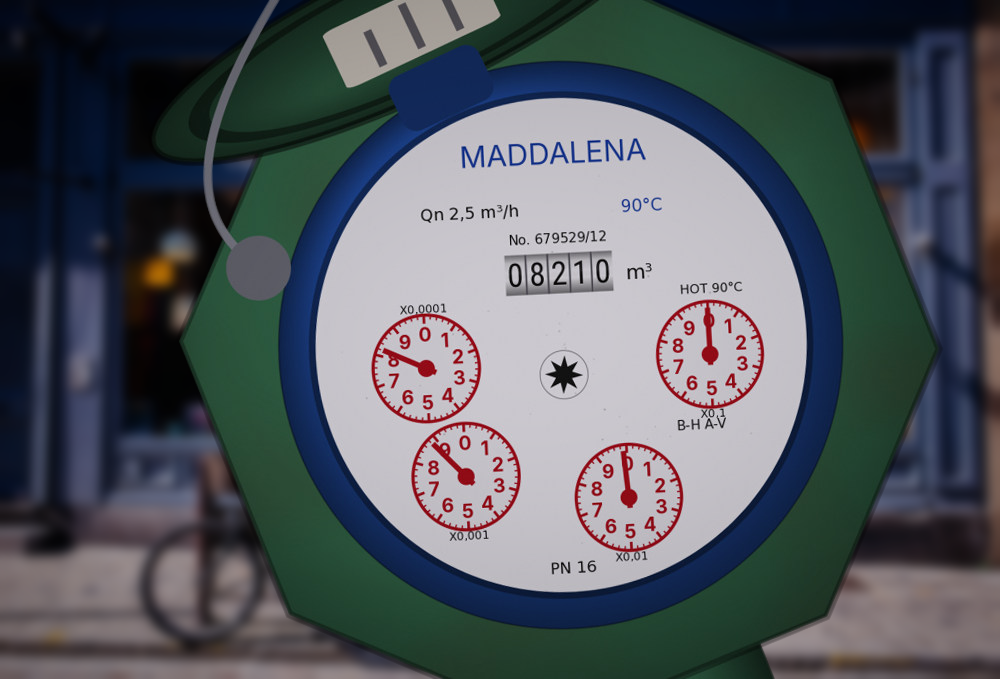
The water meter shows m³ 8209.9988
